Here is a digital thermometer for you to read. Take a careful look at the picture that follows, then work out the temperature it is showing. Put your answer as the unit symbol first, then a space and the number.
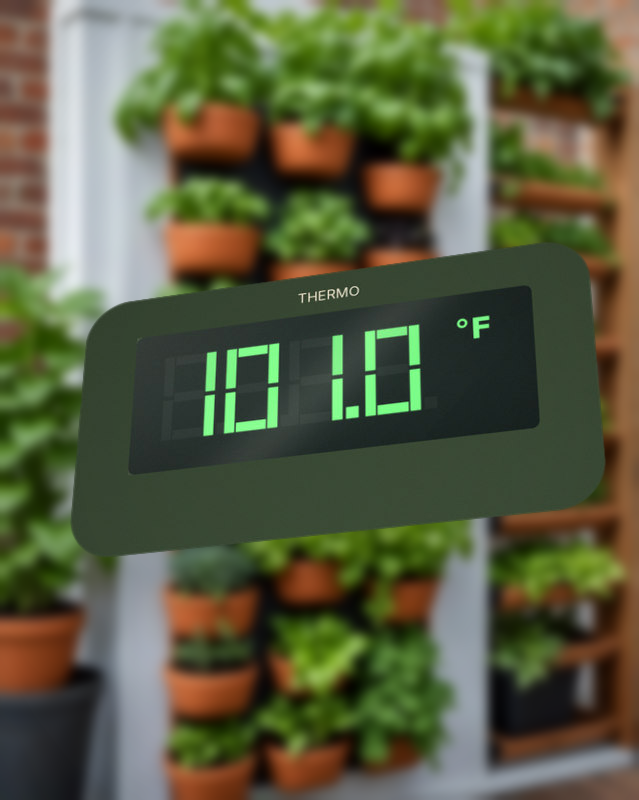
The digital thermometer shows °F 101.0
